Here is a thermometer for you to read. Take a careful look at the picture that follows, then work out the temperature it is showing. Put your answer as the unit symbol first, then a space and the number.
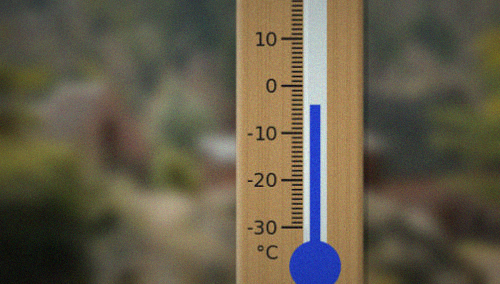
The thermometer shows °C -4
